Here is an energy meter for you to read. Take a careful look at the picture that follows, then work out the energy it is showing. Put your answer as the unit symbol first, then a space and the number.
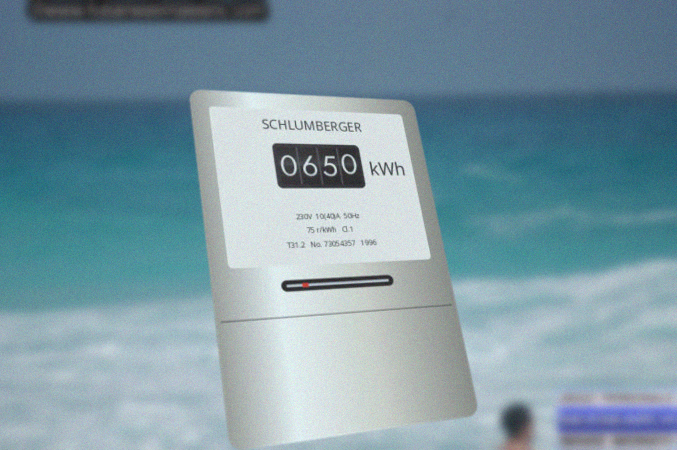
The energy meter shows kWh 650
